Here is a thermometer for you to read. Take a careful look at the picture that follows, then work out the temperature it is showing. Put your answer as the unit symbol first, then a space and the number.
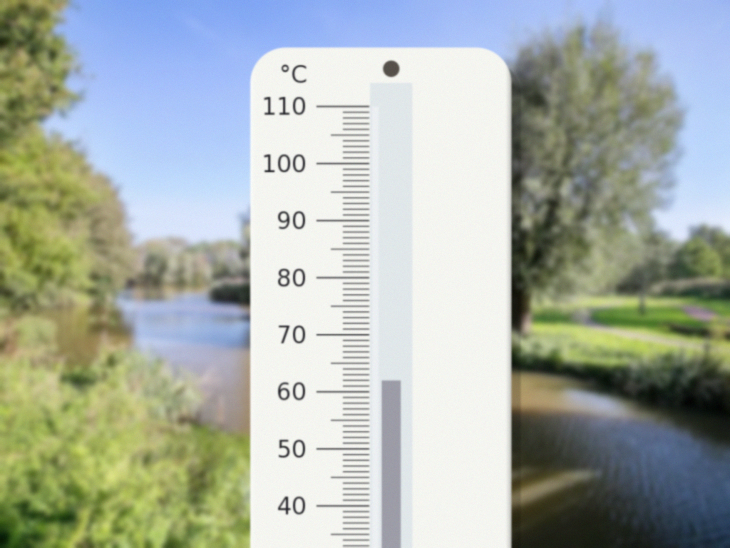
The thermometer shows °C 62
